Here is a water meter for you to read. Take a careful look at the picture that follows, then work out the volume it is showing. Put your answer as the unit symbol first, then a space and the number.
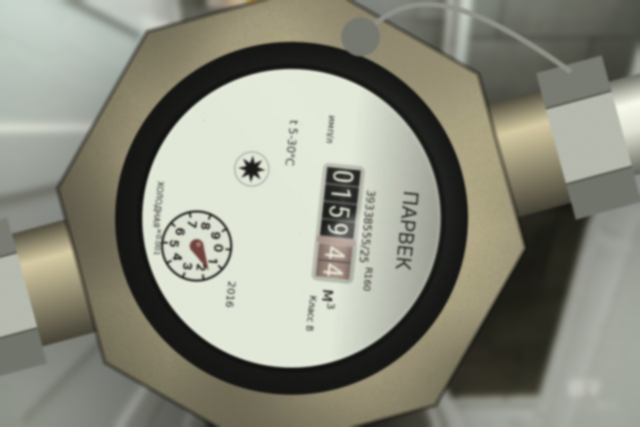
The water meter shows m³ 159.441
